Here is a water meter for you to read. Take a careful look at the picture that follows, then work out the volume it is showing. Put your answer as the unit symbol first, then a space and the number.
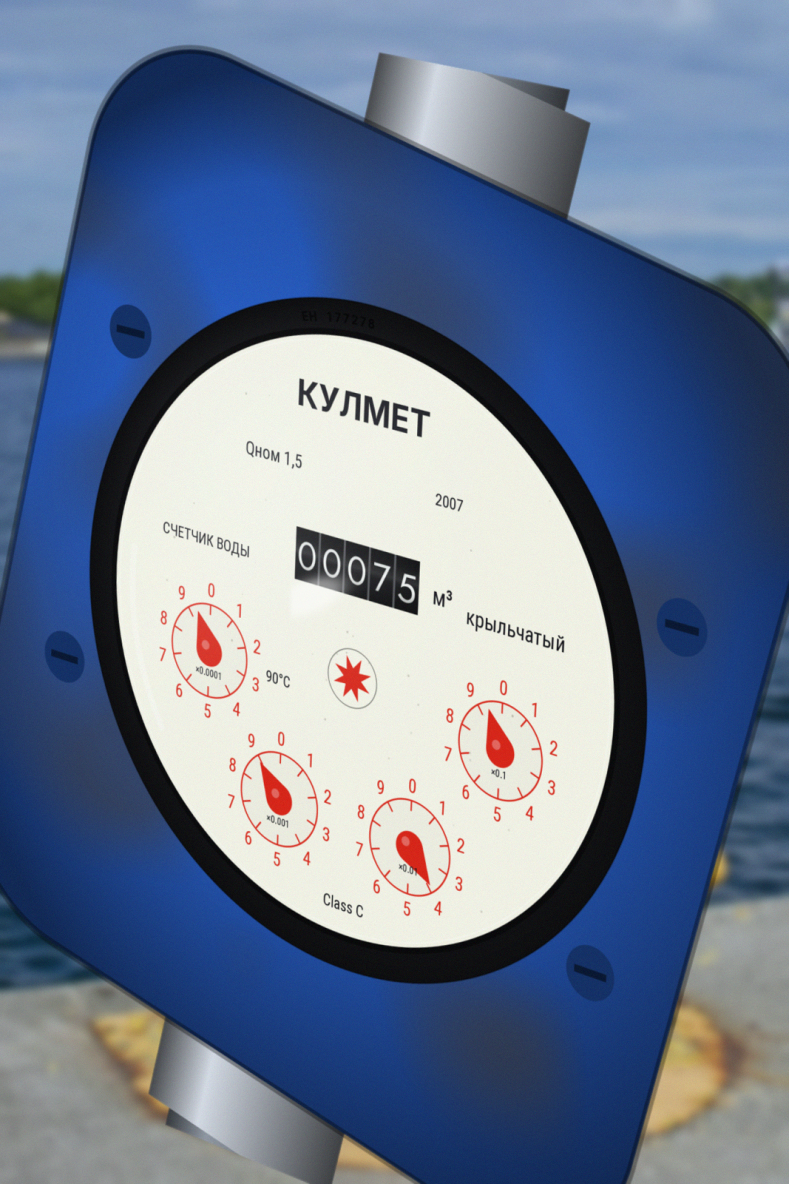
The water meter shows m³ 74.9389
